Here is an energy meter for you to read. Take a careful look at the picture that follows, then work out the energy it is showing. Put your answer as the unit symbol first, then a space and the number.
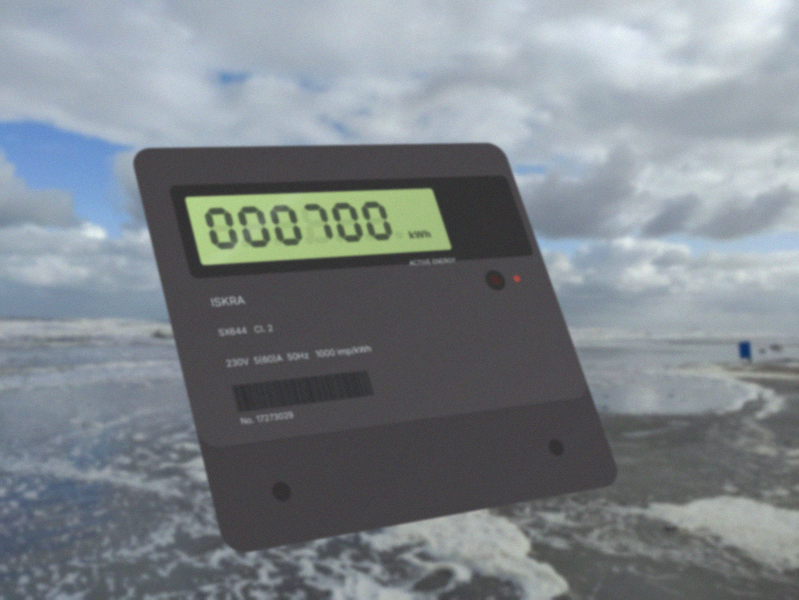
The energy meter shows kWh 700
